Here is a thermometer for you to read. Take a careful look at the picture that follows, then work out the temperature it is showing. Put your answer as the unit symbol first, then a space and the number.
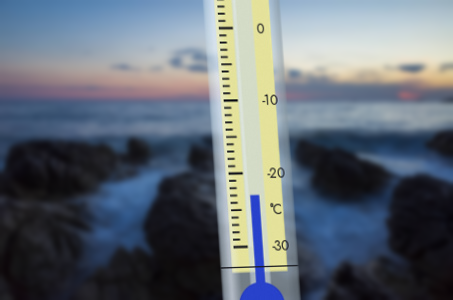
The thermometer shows °C -23
